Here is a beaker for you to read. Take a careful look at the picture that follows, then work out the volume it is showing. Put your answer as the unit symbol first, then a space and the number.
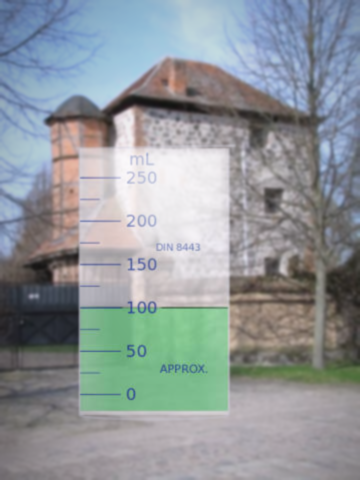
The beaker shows mL 100
